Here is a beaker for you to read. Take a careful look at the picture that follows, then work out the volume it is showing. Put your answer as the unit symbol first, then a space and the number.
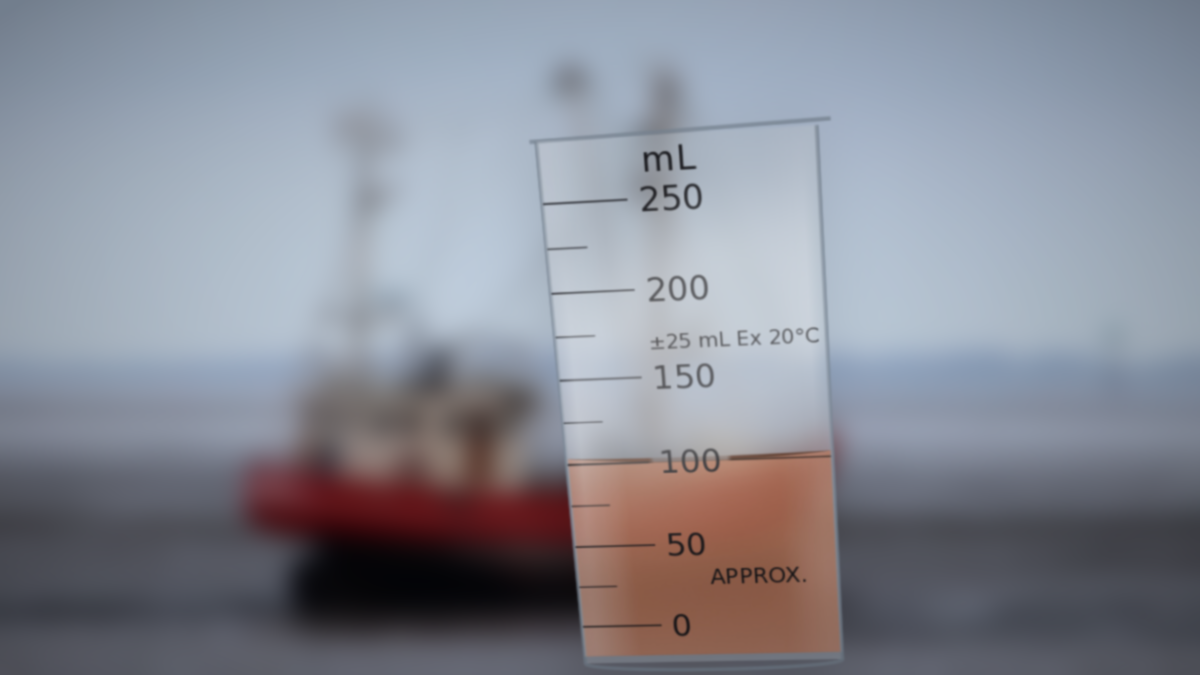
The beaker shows mL 100
